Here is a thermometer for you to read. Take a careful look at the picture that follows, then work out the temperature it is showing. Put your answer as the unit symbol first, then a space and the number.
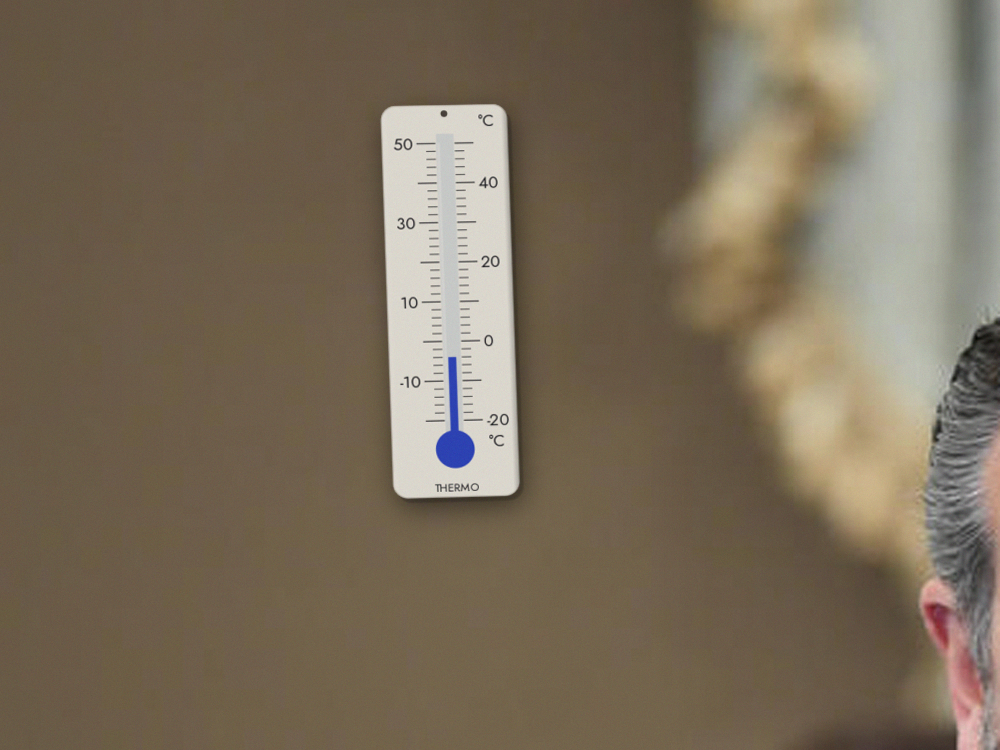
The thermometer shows °C -4
